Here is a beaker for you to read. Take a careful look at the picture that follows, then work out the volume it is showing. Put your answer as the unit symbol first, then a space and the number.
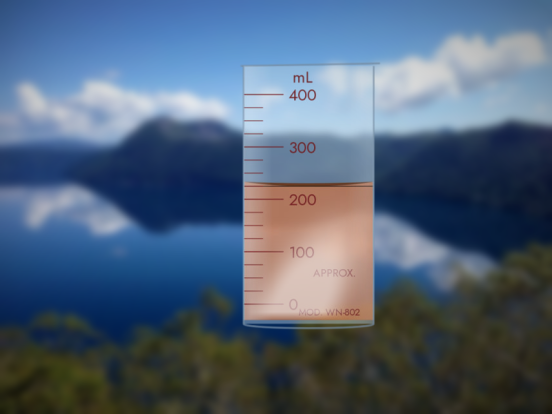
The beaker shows mL 225
